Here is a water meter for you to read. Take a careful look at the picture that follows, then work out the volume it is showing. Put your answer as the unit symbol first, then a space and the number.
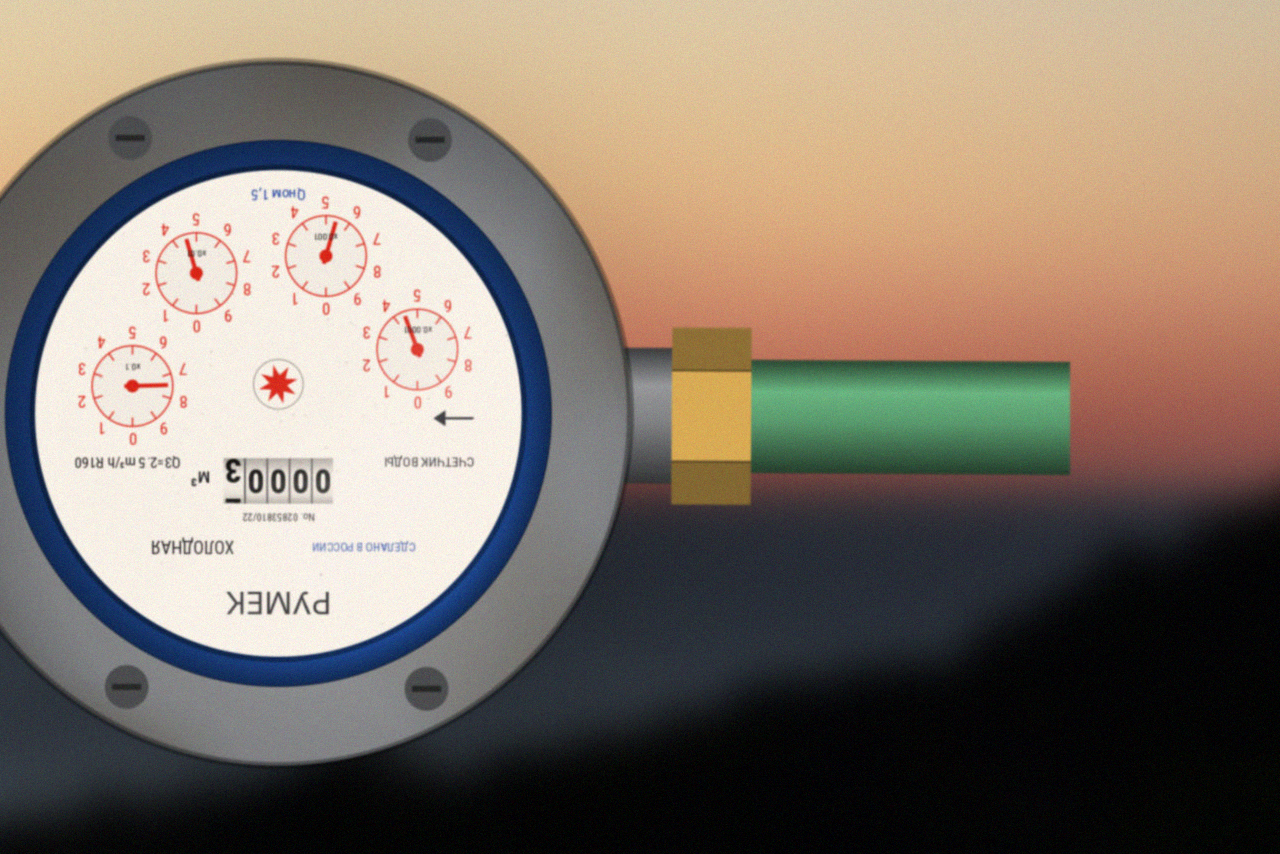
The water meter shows m³ 2.7454
